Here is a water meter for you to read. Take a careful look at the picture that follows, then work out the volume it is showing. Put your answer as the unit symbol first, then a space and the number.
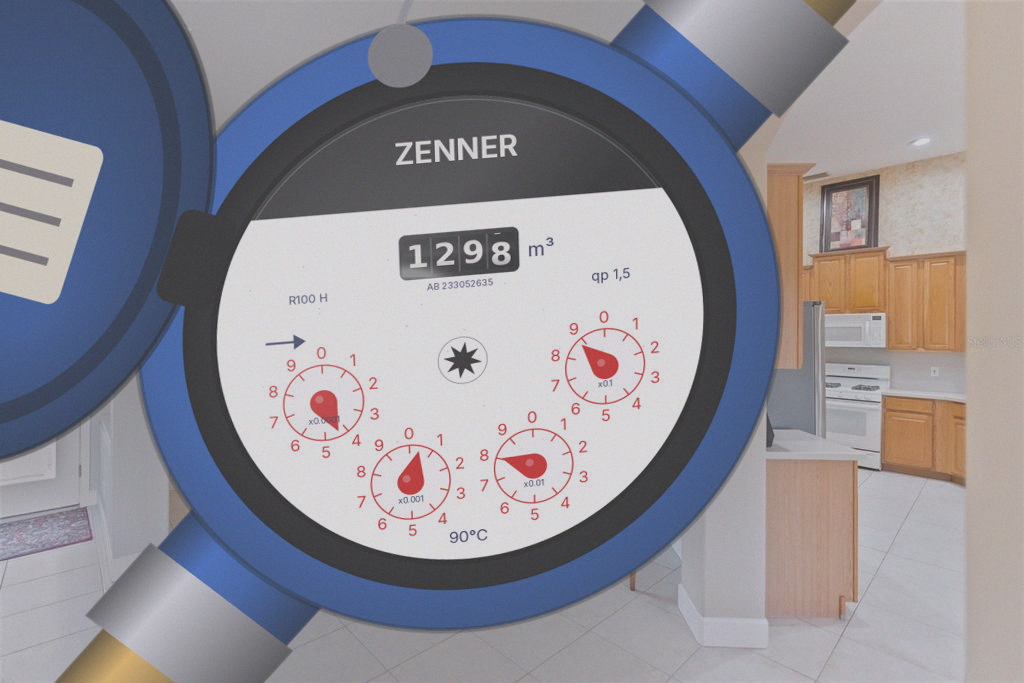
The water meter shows m³ 1297.8804
